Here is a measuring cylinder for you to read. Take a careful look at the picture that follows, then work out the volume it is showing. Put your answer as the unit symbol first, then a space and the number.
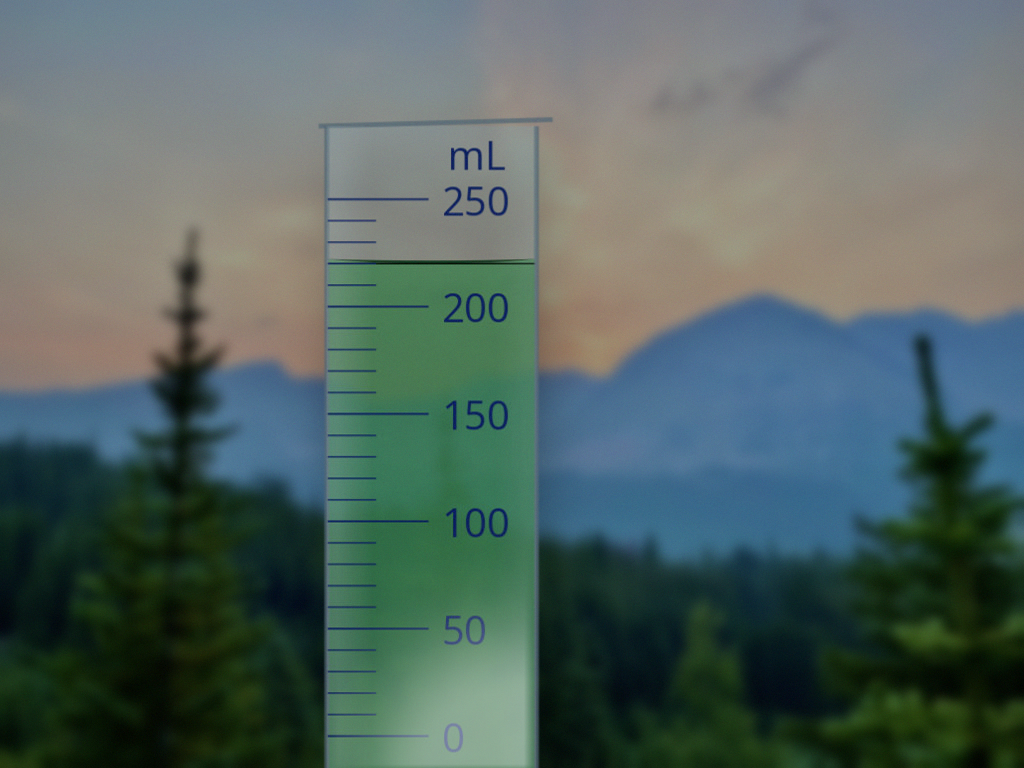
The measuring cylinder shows mL 220
